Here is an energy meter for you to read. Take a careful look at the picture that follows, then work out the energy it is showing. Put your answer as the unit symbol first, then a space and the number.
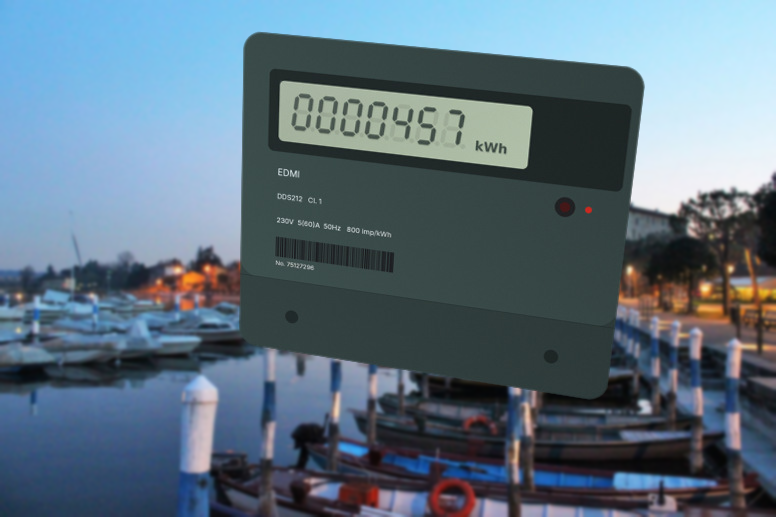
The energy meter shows kWh 457
